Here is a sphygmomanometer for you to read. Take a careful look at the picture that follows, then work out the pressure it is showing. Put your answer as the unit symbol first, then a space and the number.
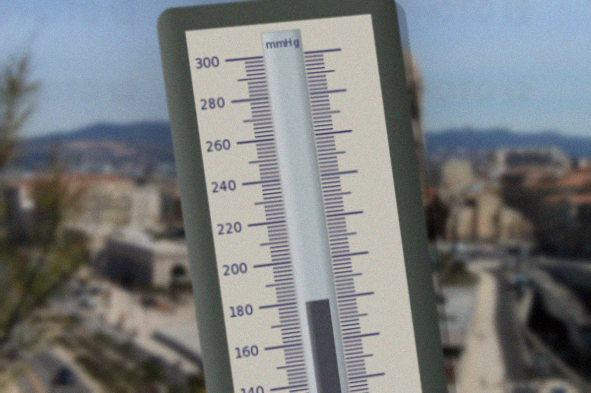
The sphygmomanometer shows mmHg 180
